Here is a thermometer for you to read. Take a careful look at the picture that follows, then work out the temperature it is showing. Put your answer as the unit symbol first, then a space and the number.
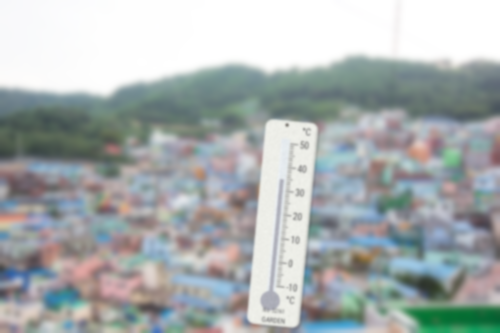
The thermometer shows °C 35
